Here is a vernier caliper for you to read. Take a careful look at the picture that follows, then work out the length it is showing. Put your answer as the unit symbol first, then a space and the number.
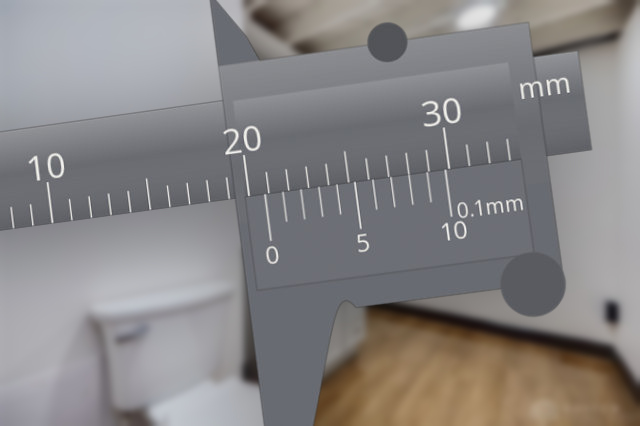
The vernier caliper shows mm 20.8
